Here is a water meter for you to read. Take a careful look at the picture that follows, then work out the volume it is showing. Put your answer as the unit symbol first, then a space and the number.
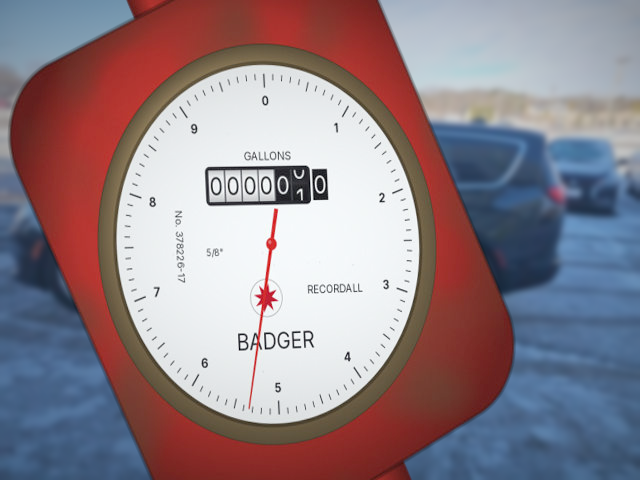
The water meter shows gal 5.3
